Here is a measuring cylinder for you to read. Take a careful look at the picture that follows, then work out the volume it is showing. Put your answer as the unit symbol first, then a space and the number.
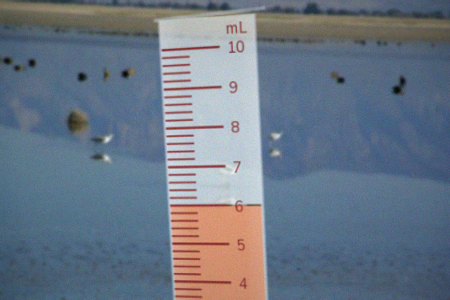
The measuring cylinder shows mL 6
